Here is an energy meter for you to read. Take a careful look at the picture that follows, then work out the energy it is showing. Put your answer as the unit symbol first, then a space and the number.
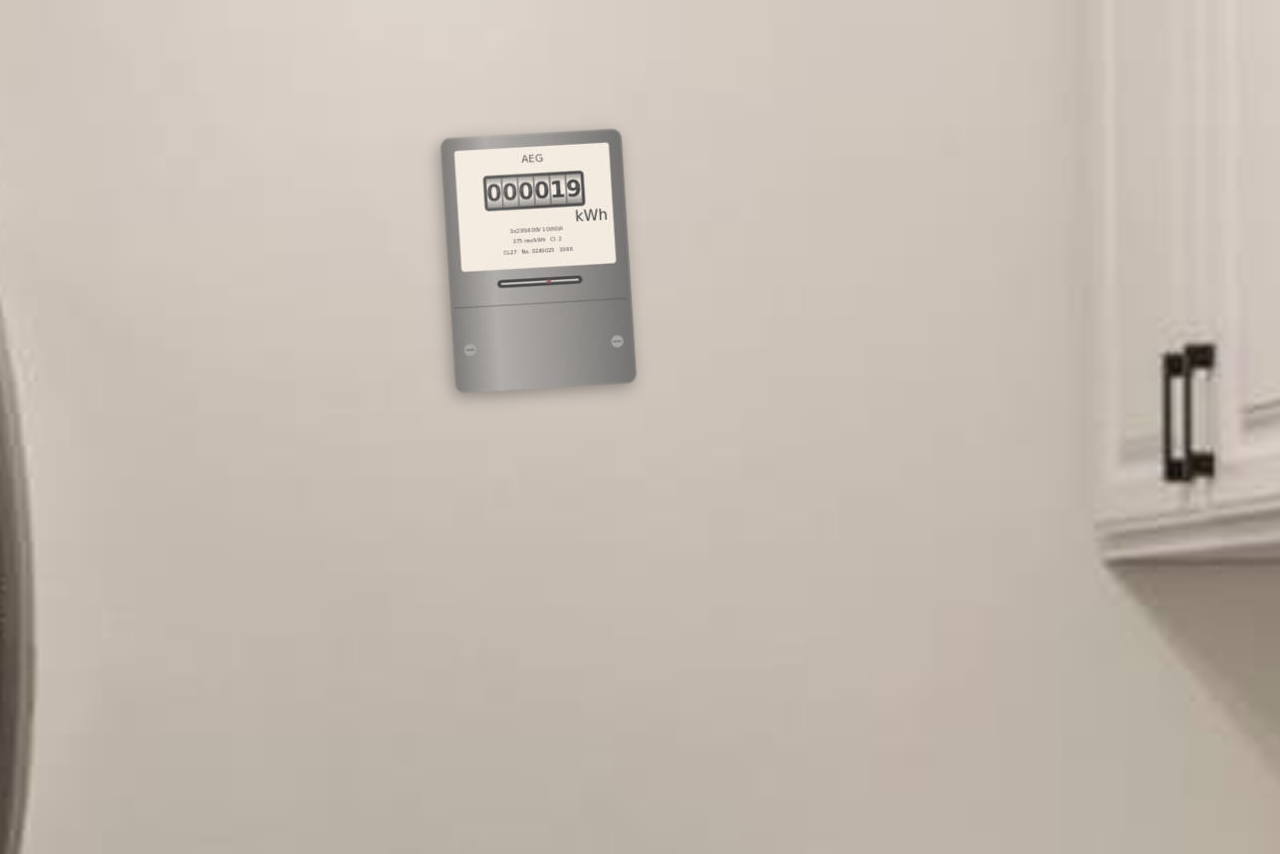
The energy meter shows kWh 19
